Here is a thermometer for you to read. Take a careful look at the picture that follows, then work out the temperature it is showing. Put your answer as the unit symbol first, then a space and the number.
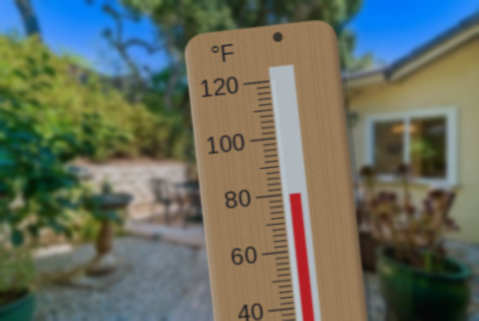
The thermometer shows °F 80
